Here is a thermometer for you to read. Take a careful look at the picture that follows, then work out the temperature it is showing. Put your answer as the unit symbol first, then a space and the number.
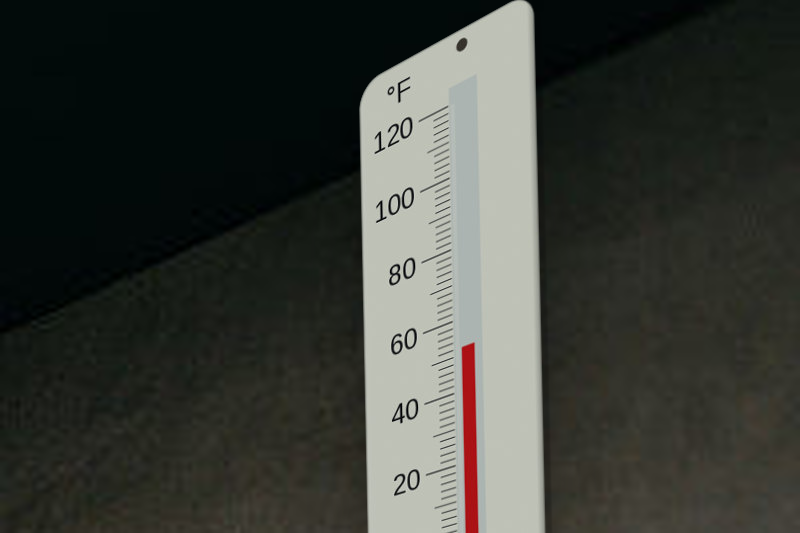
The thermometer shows °F 52
